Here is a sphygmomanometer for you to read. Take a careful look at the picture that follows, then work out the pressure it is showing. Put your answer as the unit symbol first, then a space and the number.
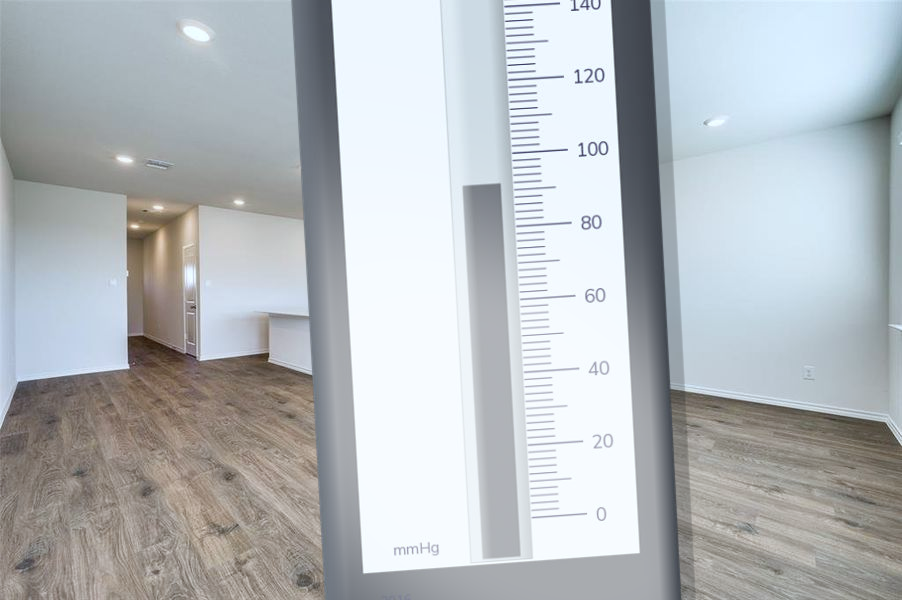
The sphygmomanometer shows mmHg 92
